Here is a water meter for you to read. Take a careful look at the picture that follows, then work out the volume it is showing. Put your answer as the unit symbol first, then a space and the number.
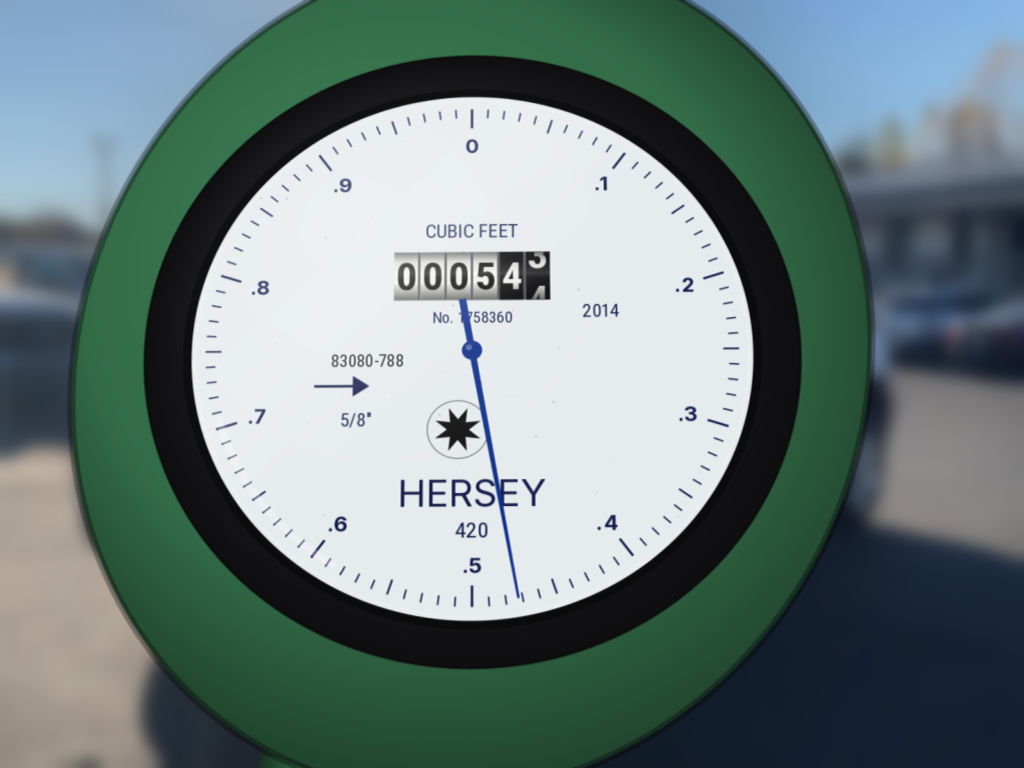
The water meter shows ft³ 543.47
